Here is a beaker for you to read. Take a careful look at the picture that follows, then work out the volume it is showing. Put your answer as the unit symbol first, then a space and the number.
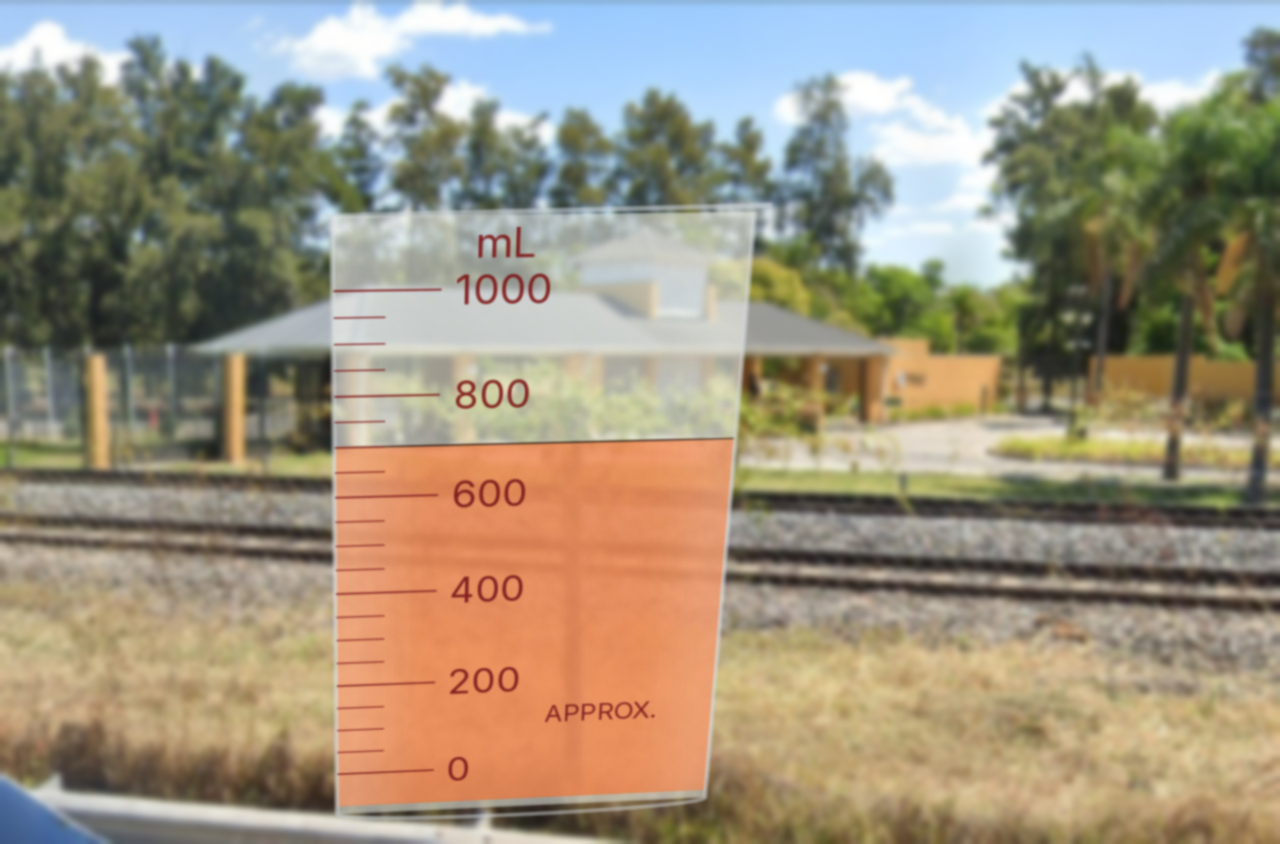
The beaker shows mL 700
